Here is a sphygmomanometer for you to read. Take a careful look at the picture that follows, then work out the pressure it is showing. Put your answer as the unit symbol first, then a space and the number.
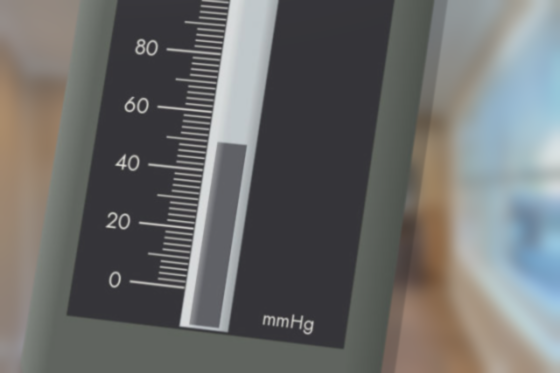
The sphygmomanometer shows mmHg 50
